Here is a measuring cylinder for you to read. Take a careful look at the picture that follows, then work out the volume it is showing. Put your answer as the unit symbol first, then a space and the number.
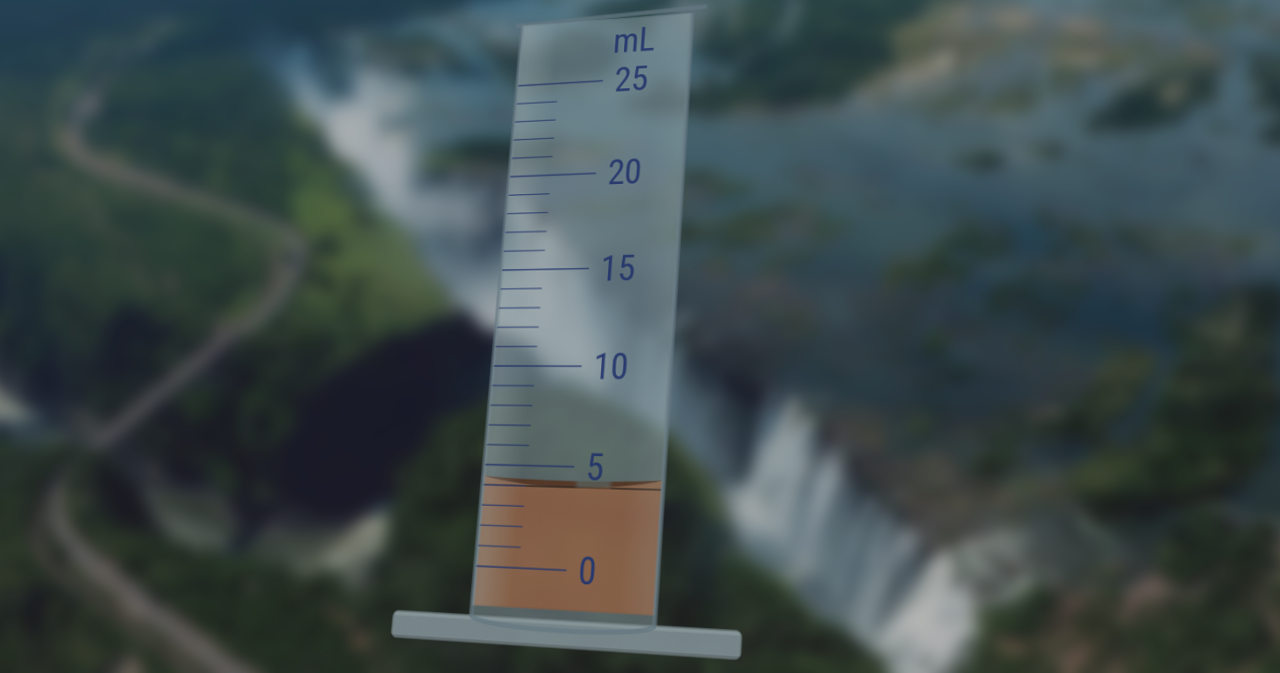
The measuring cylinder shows mL 4
